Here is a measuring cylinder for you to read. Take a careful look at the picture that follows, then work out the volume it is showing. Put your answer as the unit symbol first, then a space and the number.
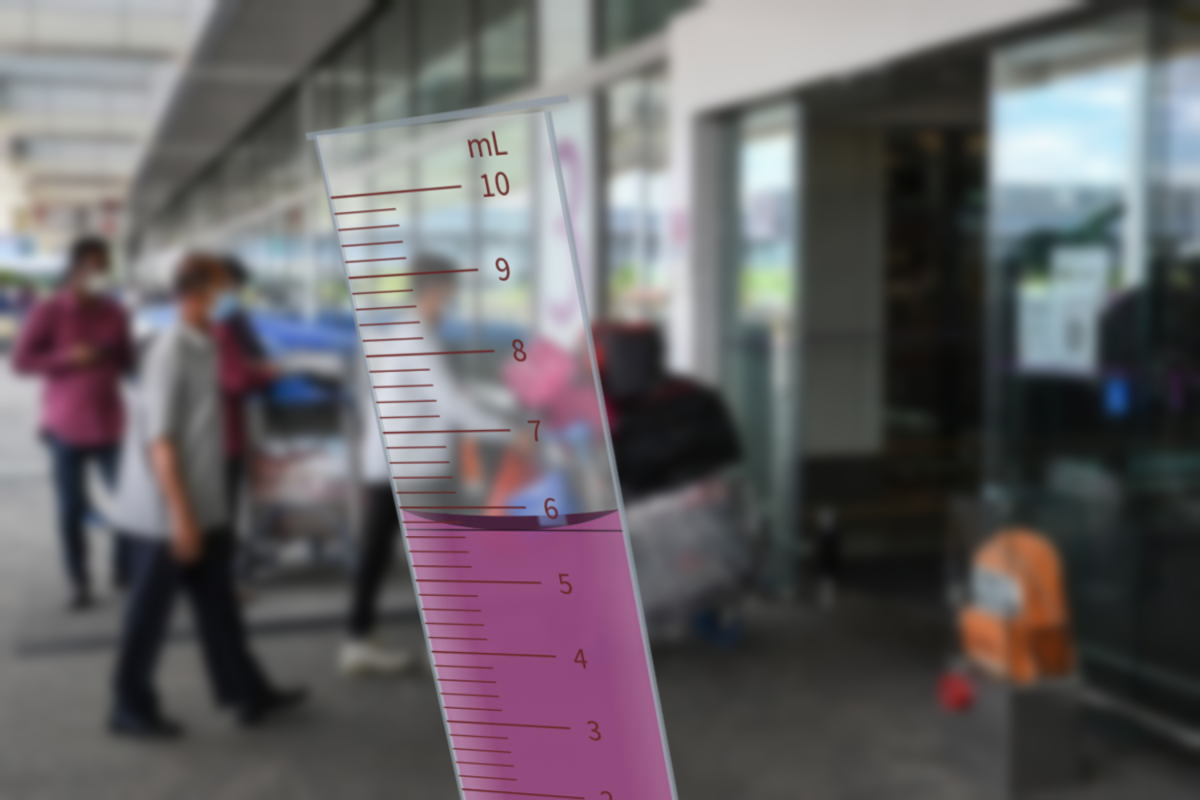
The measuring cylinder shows mL 5.7
